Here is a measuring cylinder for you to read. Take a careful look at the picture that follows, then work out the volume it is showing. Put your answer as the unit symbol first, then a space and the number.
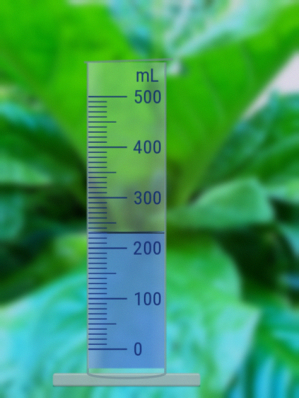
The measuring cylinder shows mL 230
